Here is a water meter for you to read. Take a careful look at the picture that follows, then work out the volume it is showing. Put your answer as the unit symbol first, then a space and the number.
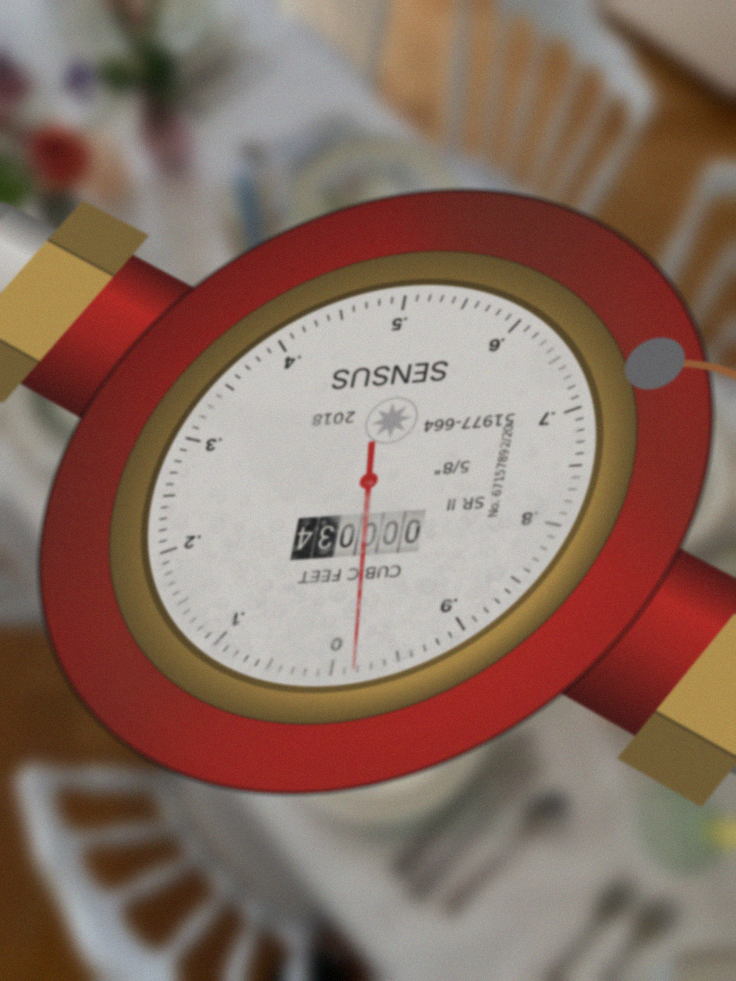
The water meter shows ft³ 33.98
